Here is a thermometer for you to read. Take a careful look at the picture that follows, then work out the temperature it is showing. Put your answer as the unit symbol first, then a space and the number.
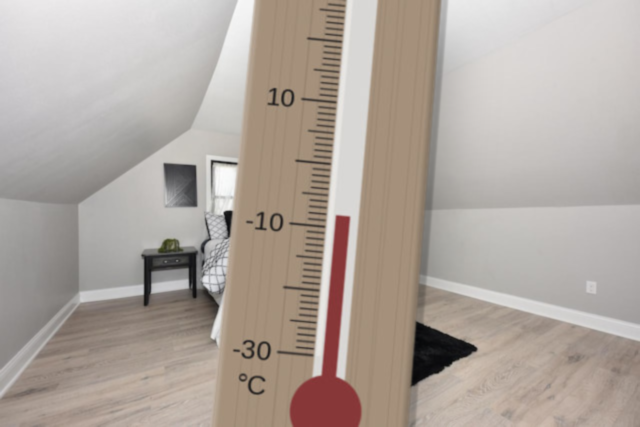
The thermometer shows °C -8
